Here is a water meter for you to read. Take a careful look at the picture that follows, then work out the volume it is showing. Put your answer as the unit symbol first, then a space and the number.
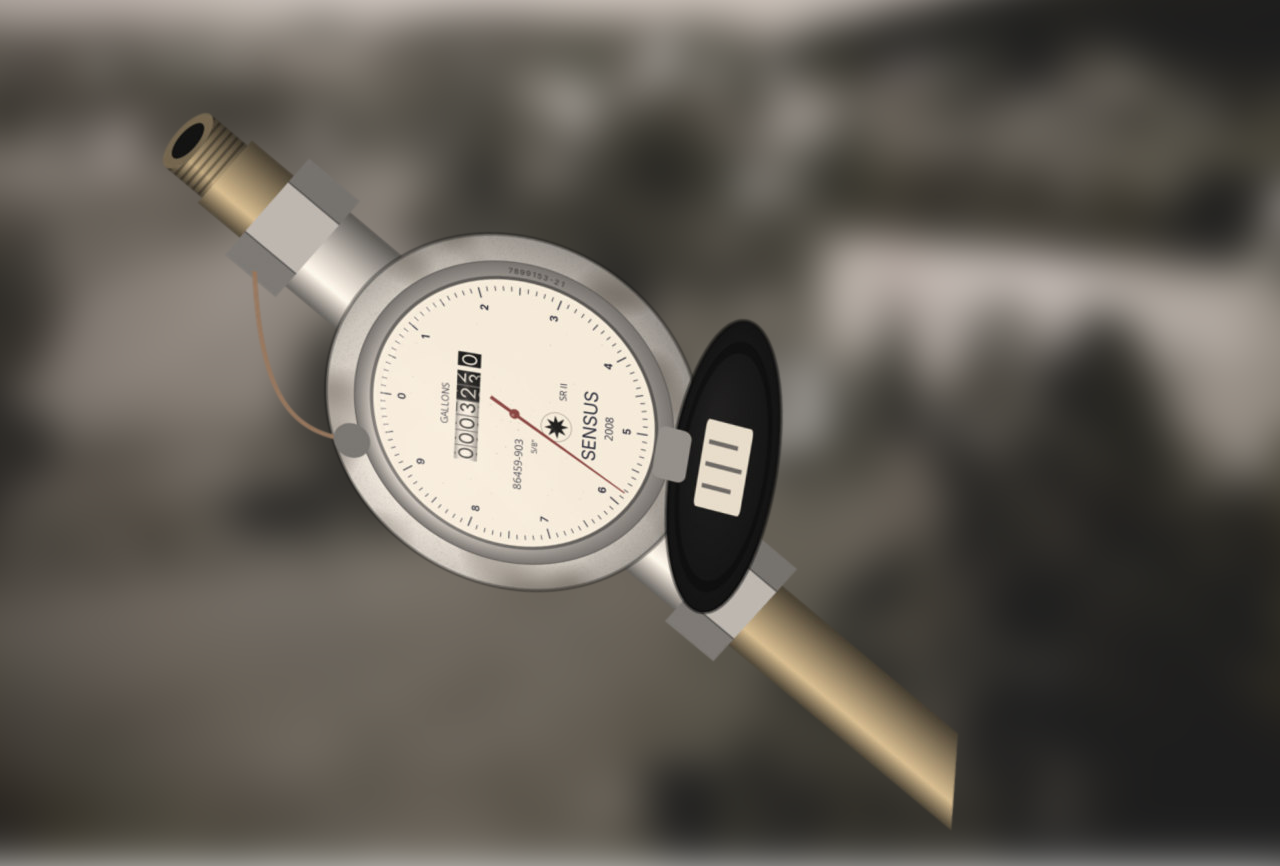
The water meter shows gal 3225.8
